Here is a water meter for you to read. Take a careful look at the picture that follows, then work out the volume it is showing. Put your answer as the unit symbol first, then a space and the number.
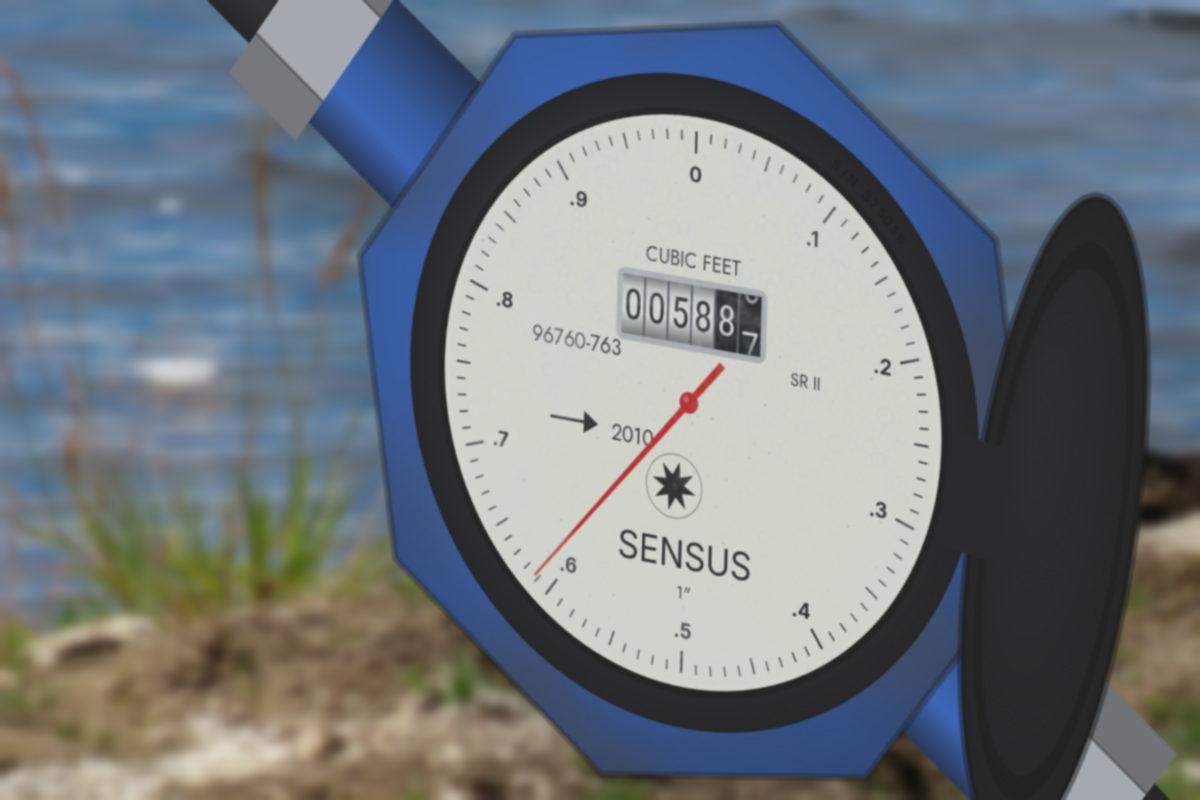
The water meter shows ft³ 5886.61
